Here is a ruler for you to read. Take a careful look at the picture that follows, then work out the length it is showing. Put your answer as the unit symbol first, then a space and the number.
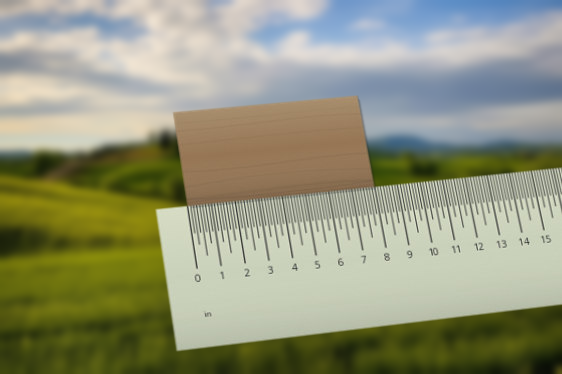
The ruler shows in 8
